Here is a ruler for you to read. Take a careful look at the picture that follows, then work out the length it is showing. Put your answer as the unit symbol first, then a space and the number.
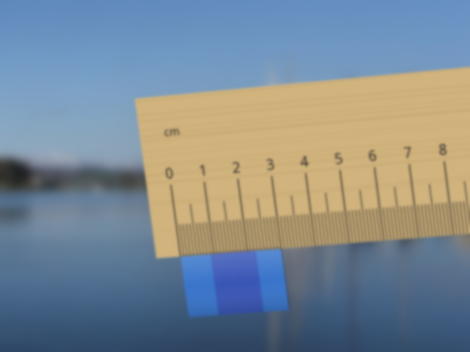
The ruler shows cm 3
